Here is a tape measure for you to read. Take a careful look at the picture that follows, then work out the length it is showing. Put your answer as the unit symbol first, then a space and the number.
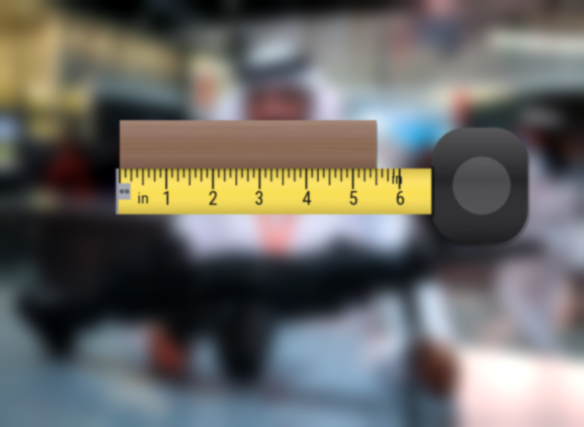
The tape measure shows in 5.5
